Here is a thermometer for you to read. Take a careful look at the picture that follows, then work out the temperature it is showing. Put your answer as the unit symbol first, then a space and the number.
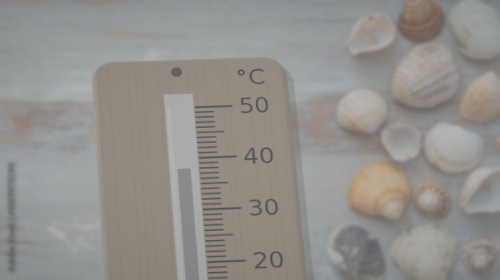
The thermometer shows °C 38
